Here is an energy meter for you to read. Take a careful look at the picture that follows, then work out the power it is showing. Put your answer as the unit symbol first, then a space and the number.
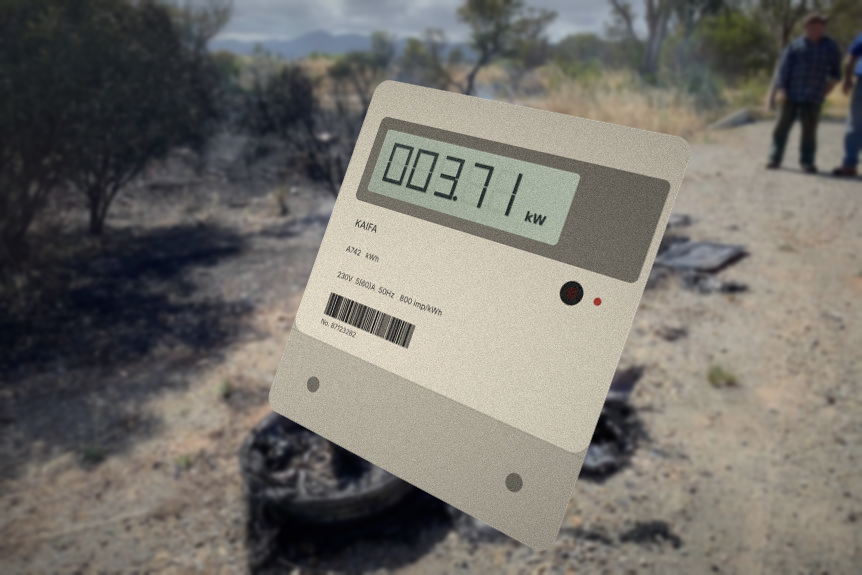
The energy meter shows kW 3.71
